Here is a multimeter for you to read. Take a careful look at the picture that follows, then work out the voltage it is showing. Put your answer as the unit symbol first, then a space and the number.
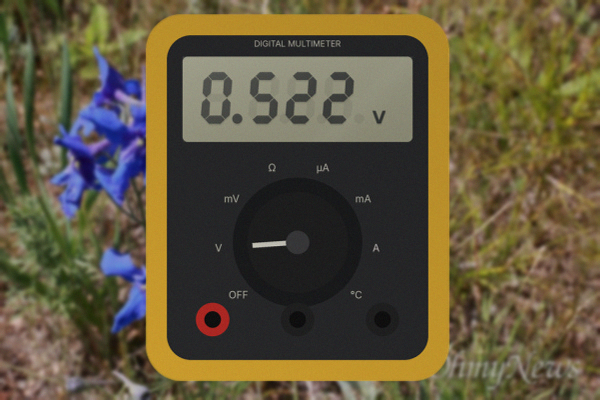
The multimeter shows V 0.522
